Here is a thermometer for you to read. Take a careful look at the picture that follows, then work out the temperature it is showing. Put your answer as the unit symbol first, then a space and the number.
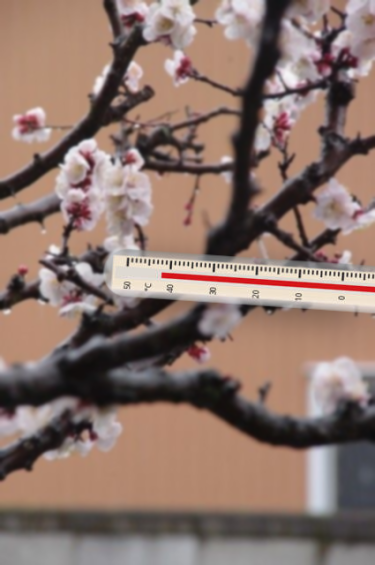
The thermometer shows °C 42
